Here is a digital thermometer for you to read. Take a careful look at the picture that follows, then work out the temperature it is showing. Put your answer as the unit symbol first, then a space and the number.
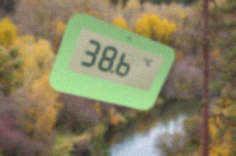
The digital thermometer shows °C 38.6
